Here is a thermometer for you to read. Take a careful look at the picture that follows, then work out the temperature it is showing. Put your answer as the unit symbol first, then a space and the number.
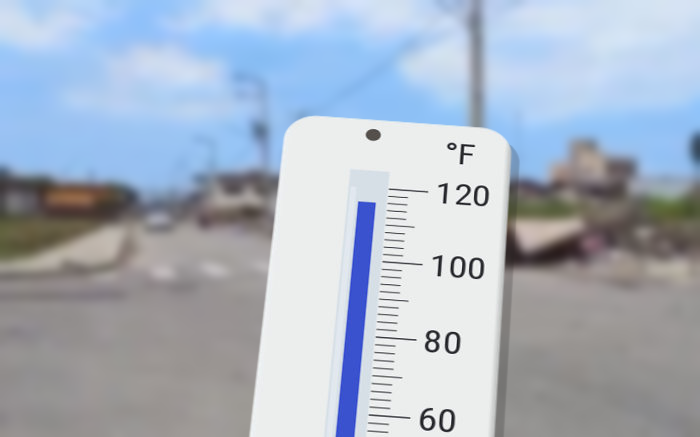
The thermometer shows °F 116
